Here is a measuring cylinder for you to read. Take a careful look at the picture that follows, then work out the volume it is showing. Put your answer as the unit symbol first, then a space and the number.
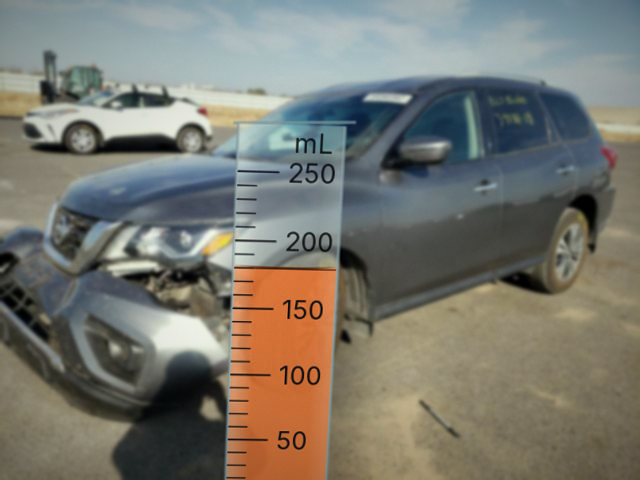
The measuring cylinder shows mL 180
